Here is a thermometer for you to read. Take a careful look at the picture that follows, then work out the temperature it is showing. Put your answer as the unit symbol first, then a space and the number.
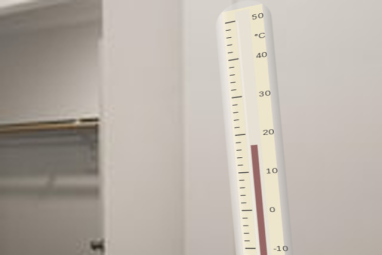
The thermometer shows °C 17
